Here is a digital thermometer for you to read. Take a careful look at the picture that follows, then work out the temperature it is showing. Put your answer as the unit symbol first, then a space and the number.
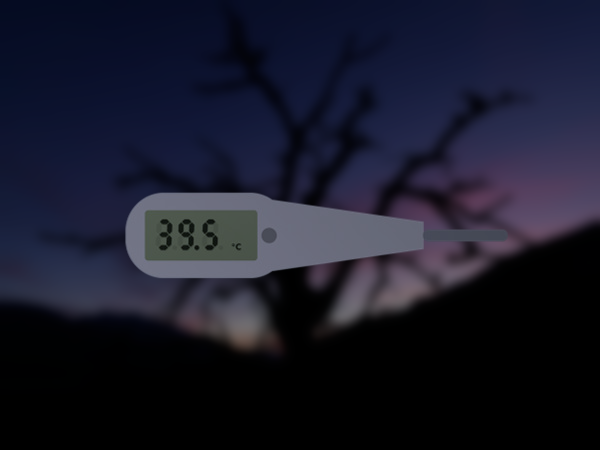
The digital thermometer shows °C 39.5
